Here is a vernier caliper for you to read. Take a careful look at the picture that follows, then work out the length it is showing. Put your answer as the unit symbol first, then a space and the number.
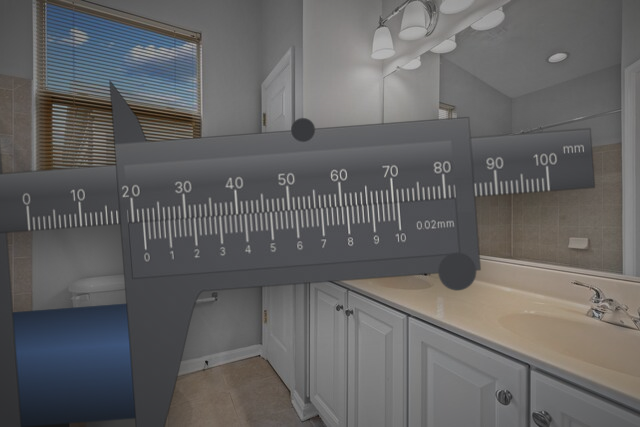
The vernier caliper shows mm 22.0
